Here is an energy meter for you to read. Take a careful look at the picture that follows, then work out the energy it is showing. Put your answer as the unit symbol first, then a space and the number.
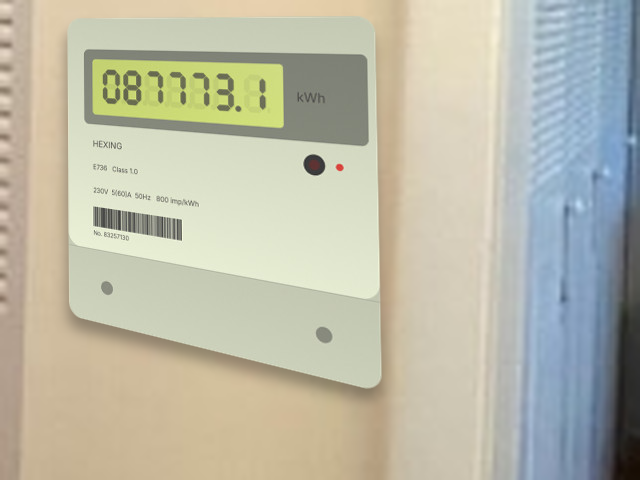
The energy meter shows kWh 87773.1
